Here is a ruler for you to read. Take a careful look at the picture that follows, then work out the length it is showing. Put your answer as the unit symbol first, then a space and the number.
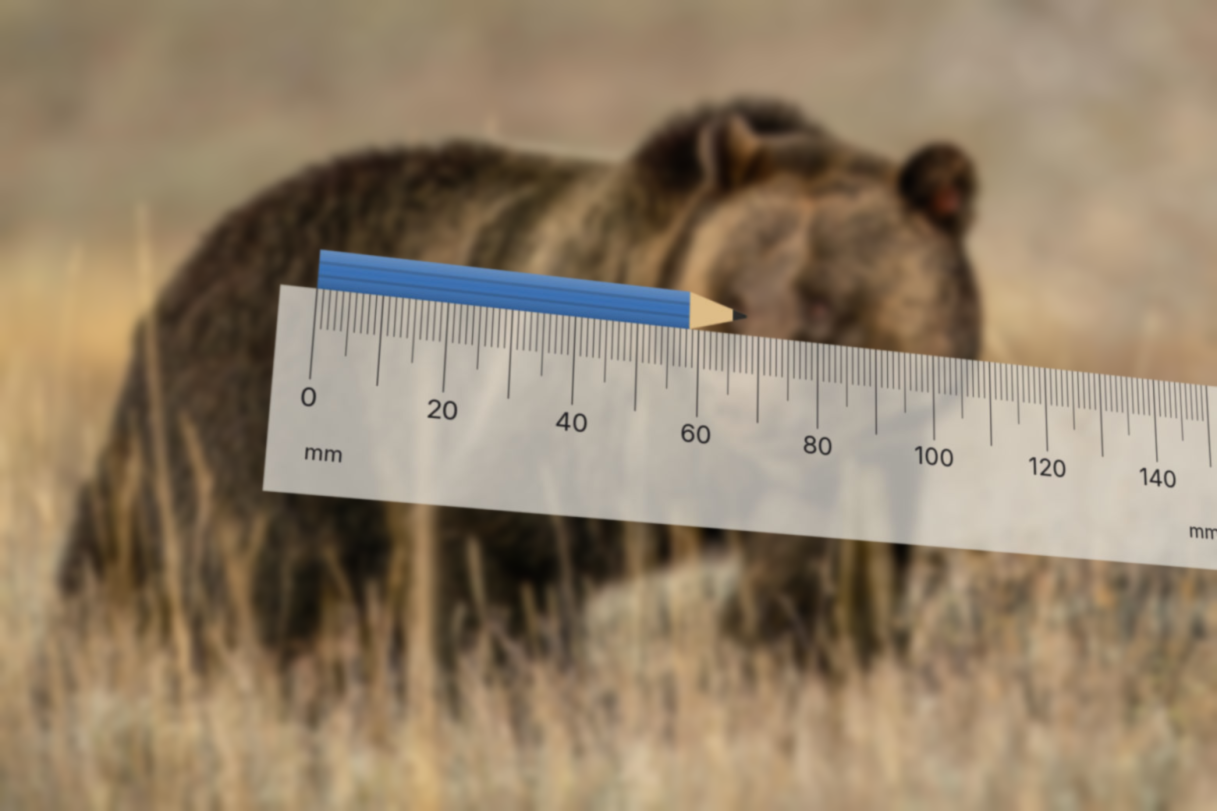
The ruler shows mm 68
